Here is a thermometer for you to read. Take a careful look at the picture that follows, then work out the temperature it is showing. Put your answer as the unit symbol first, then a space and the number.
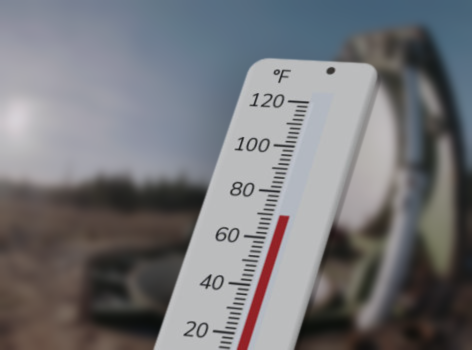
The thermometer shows °F 70
